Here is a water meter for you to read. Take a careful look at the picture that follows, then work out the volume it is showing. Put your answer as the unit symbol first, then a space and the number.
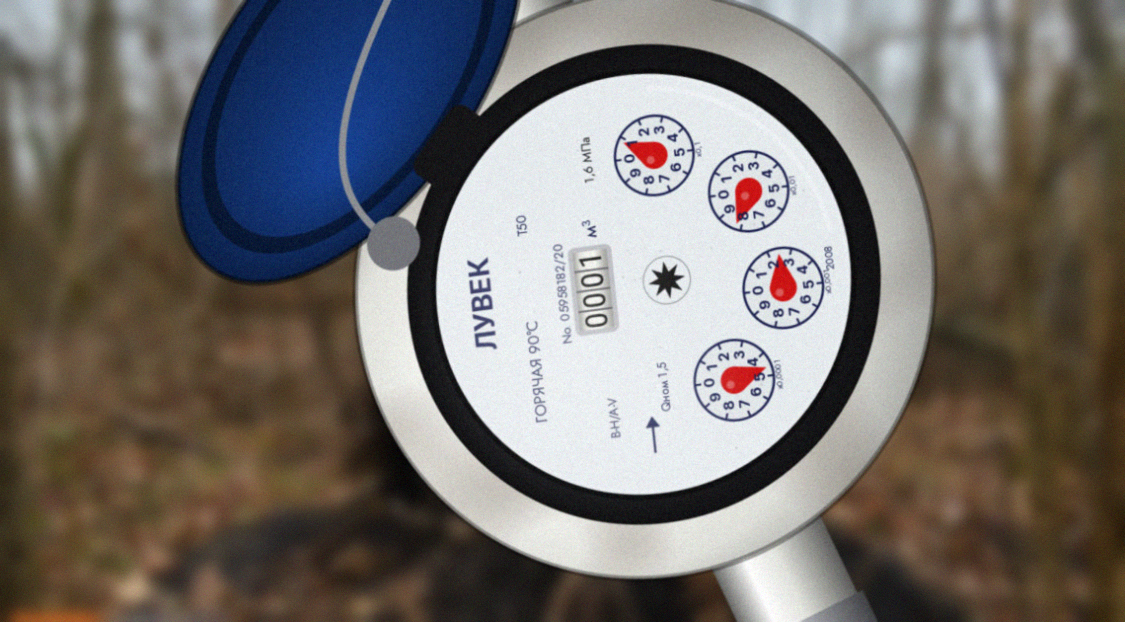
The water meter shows m³ 1.0824
